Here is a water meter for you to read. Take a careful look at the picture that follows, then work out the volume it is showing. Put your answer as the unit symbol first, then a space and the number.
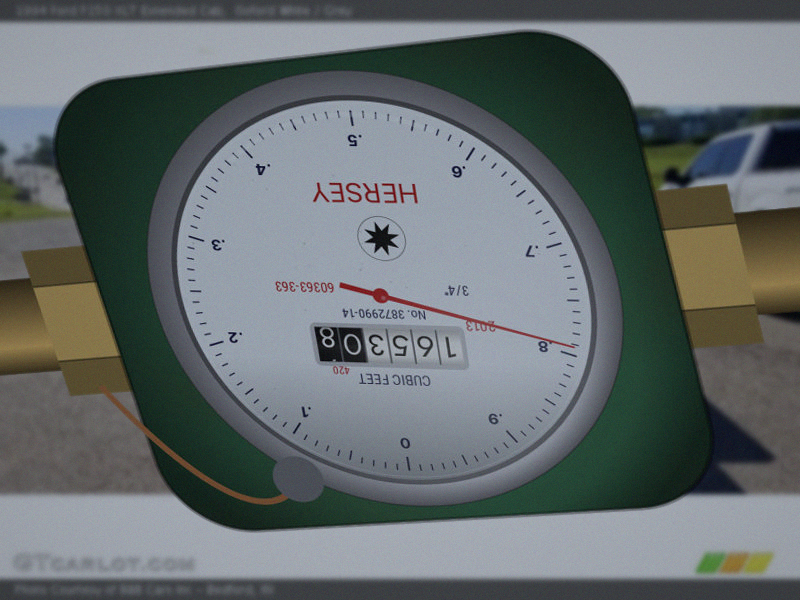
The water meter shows ft³ 165307.79
